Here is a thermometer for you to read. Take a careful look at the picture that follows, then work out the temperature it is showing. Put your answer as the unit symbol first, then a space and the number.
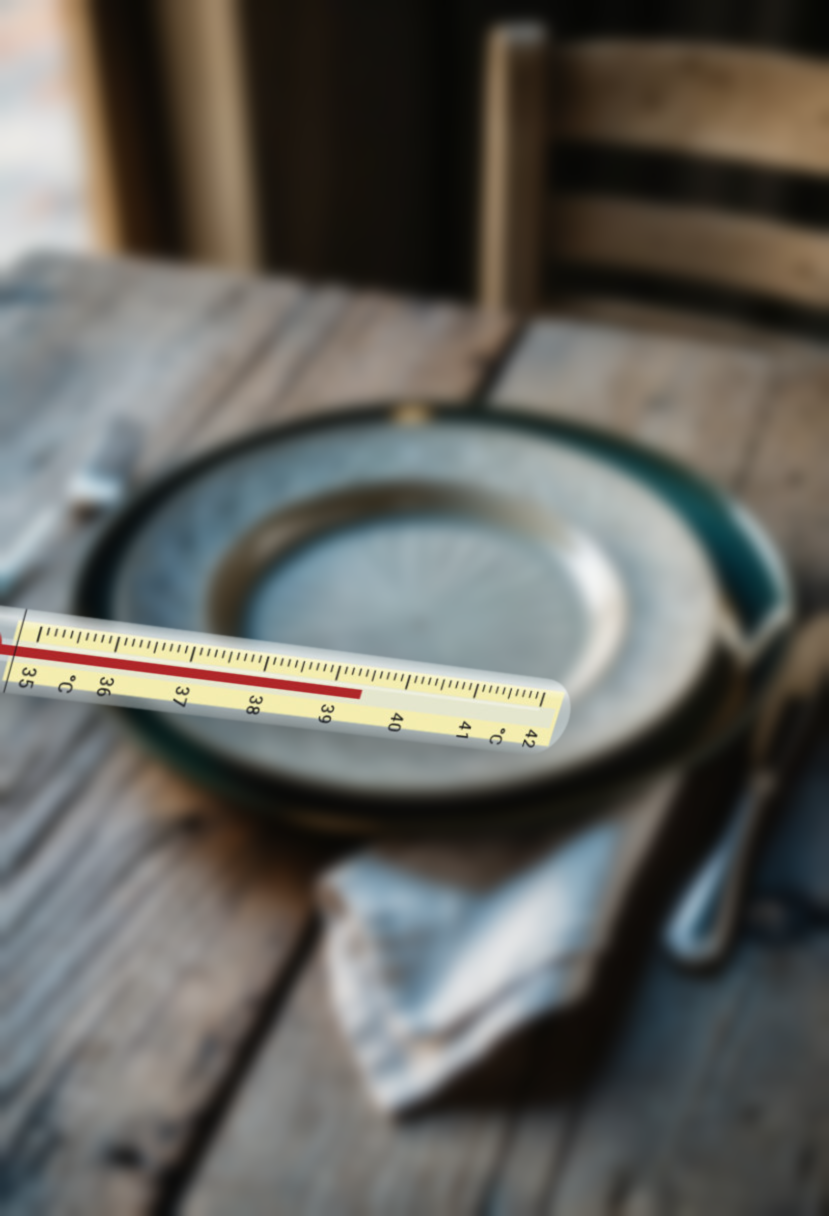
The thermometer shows °C 39.4
